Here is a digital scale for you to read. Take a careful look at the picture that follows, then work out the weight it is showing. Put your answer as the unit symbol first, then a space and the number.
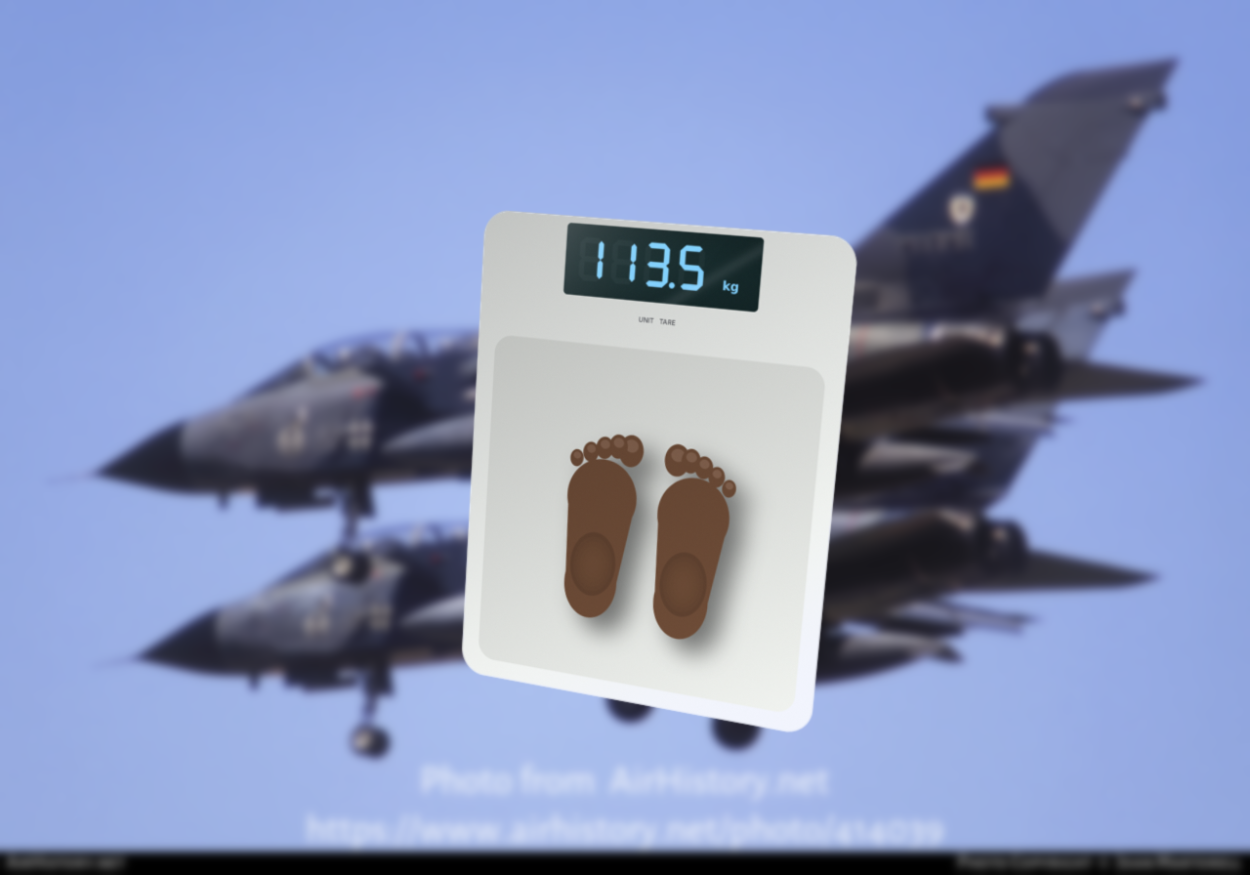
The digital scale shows kg 113.5
